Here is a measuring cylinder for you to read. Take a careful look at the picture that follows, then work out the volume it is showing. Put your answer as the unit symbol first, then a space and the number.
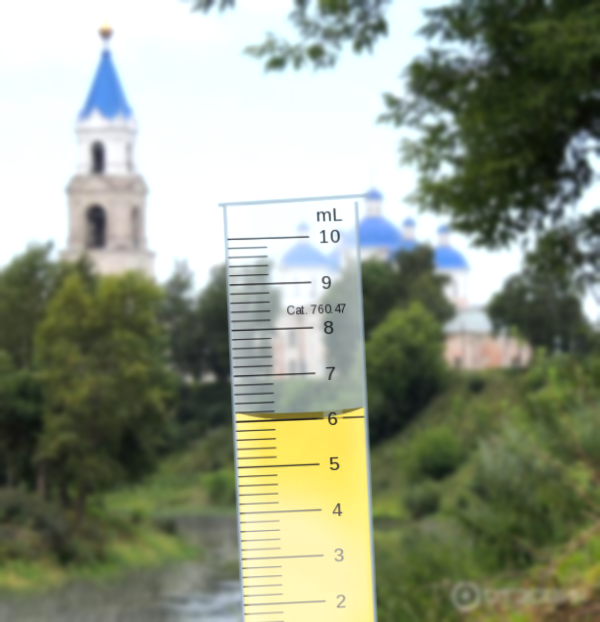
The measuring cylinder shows mL 6
